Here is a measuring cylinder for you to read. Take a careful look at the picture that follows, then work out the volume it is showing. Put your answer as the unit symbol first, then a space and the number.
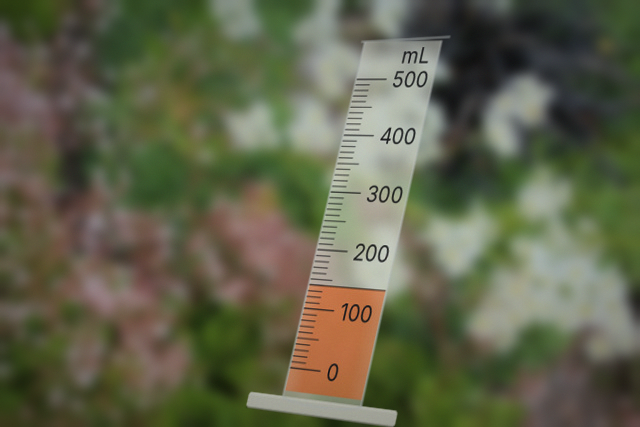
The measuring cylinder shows mL 140
